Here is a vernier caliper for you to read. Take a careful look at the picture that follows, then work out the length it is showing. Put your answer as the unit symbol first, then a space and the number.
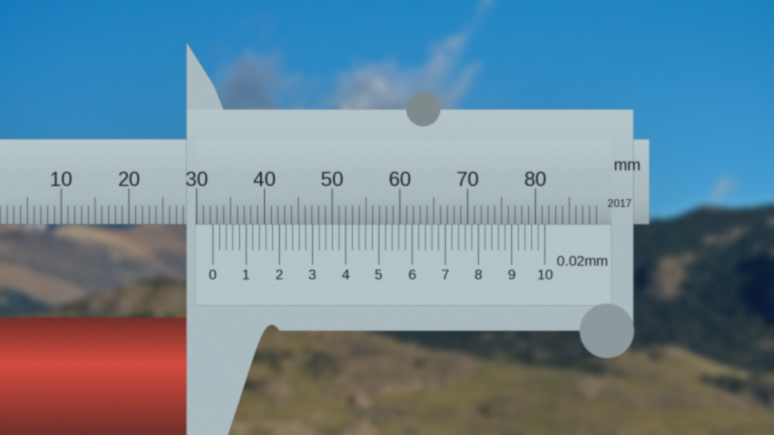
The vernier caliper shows mm 32.4
